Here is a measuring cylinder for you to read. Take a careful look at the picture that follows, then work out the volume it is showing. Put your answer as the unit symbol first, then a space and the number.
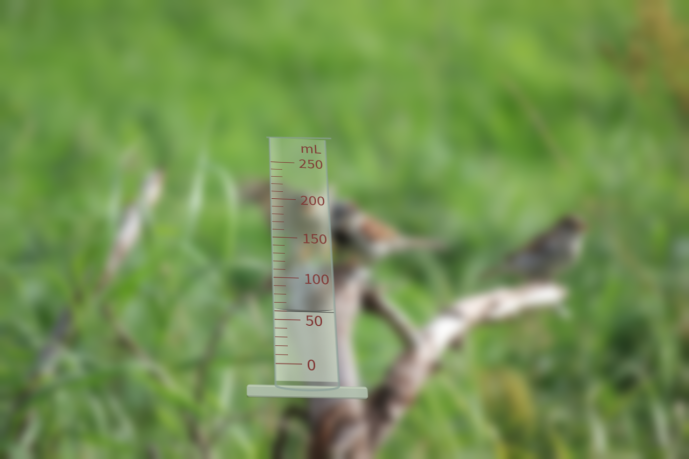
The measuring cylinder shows mL 60
